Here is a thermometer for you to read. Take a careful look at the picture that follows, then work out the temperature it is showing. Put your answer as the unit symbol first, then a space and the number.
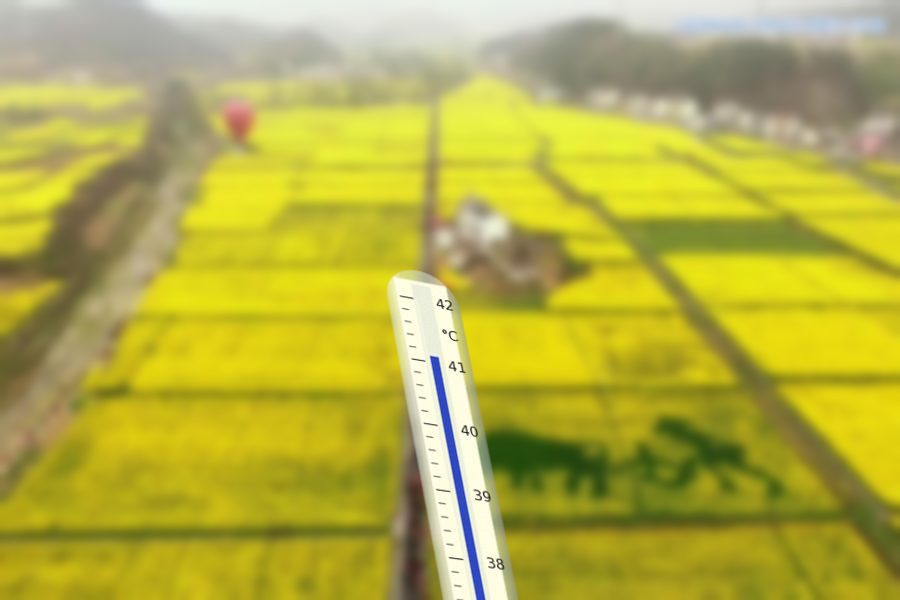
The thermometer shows °C 41.1
